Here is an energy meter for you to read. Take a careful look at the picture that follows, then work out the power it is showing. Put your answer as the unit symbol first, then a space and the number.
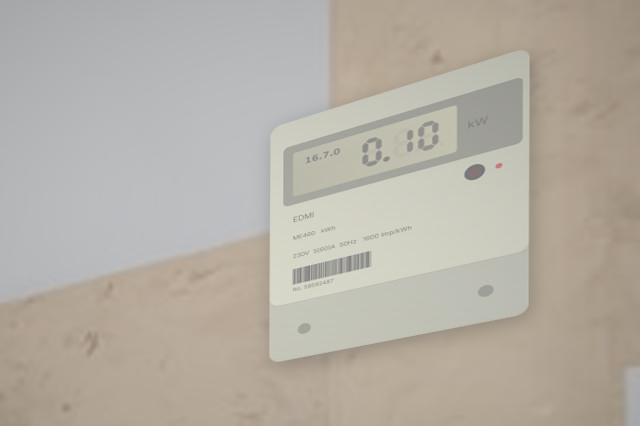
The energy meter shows kW 0.10
